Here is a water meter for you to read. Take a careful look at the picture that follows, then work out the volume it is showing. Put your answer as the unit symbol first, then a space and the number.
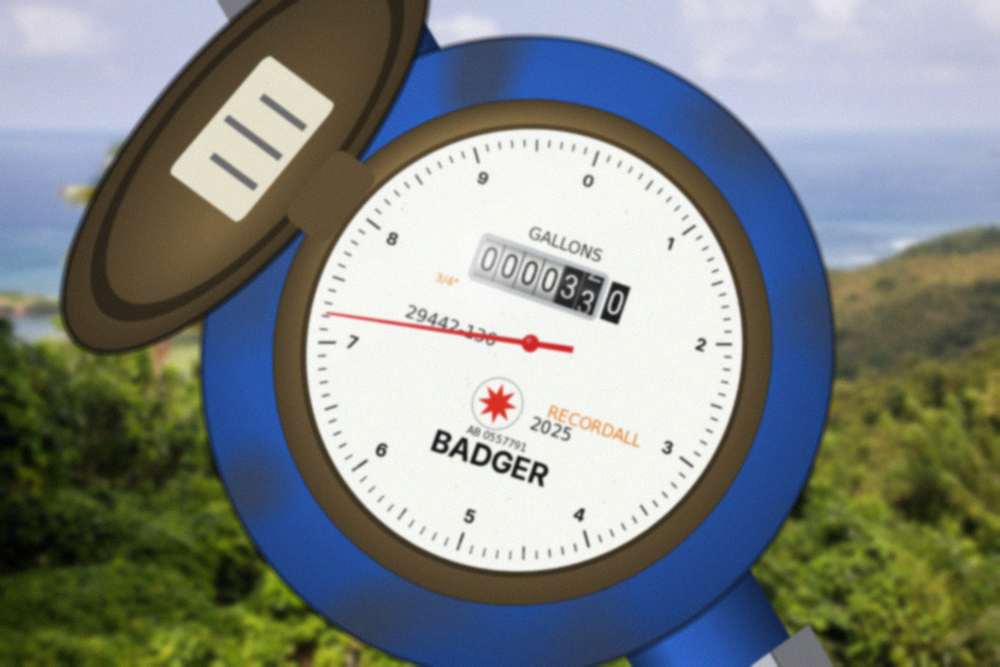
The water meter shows gal 327.2
